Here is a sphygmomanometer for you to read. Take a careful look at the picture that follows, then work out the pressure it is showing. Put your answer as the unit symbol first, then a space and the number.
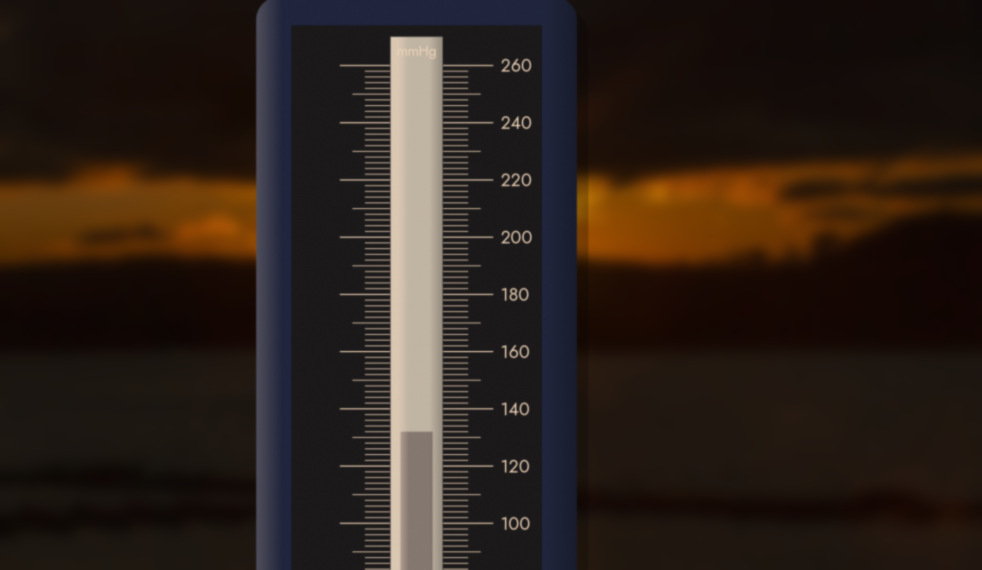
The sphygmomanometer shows mmHg 132
